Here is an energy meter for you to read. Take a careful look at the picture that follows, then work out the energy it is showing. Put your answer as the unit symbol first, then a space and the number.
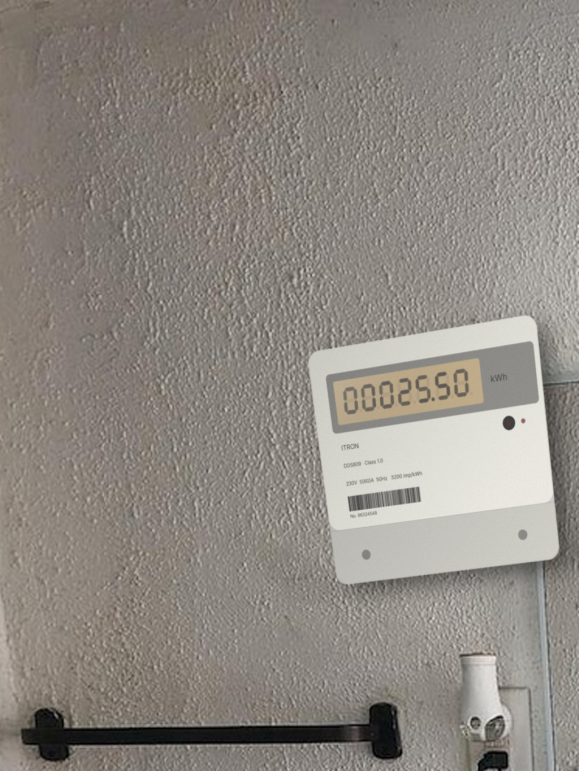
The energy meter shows kWh 25.50
